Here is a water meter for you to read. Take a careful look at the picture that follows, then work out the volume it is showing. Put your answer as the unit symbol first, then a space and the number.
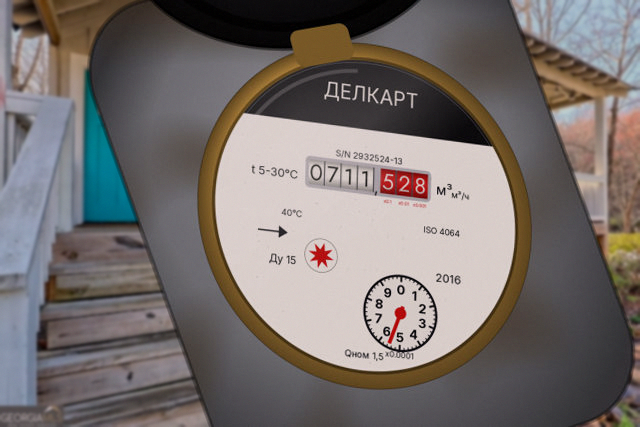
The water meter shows m³ 711.5285
